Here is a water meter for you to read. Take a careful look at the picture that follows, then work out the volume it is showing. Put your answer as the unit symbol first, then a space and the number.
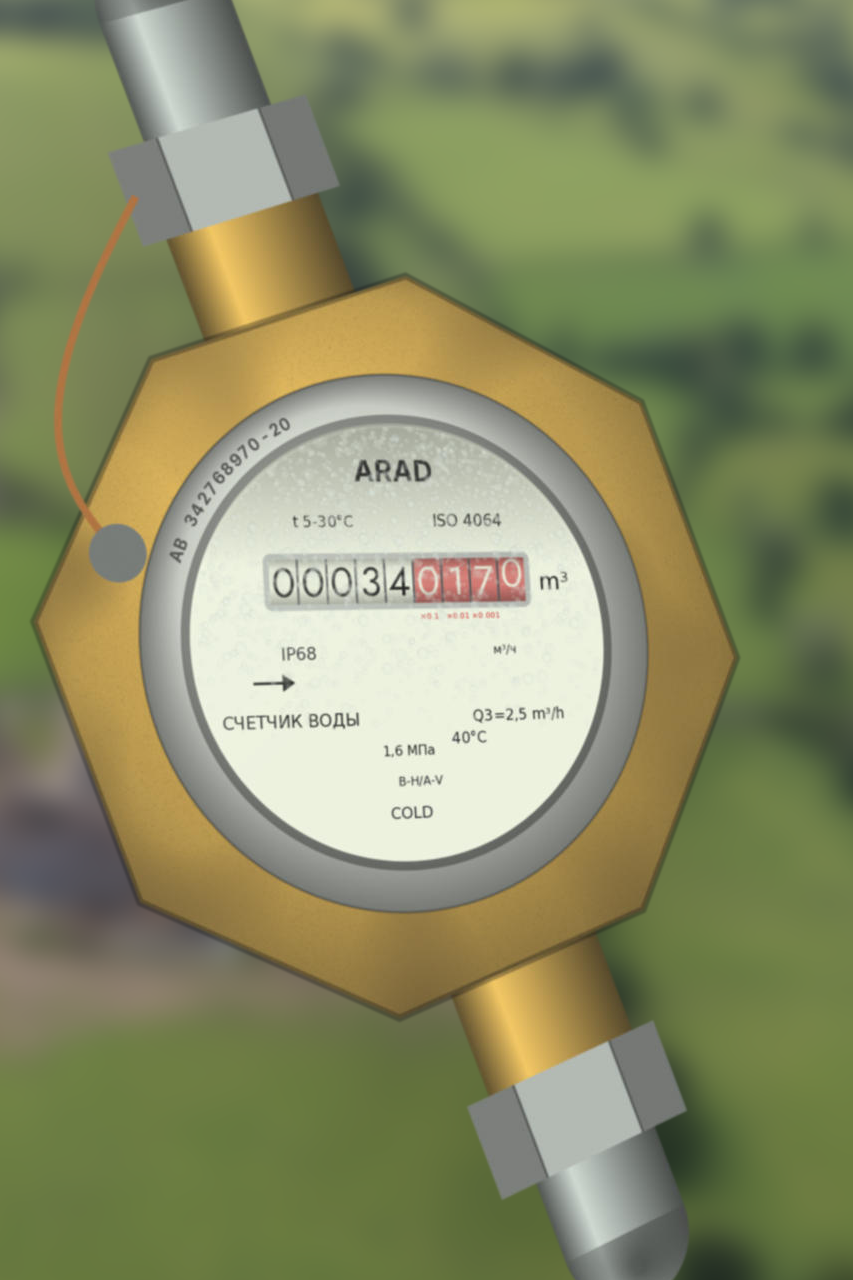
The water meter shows m³ 34.0170
